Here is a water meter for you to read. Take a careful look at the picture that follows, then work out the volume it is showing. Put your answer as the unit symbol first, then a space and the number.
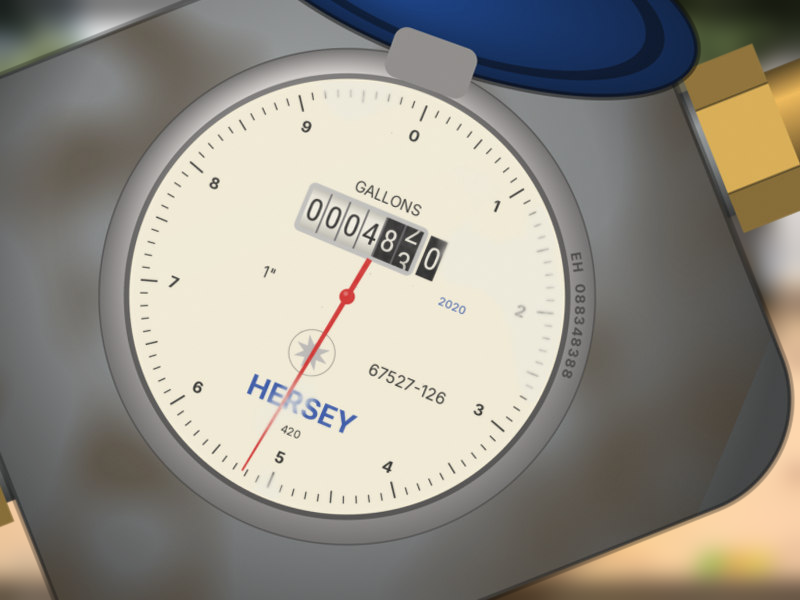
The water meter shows gal 4825.2
